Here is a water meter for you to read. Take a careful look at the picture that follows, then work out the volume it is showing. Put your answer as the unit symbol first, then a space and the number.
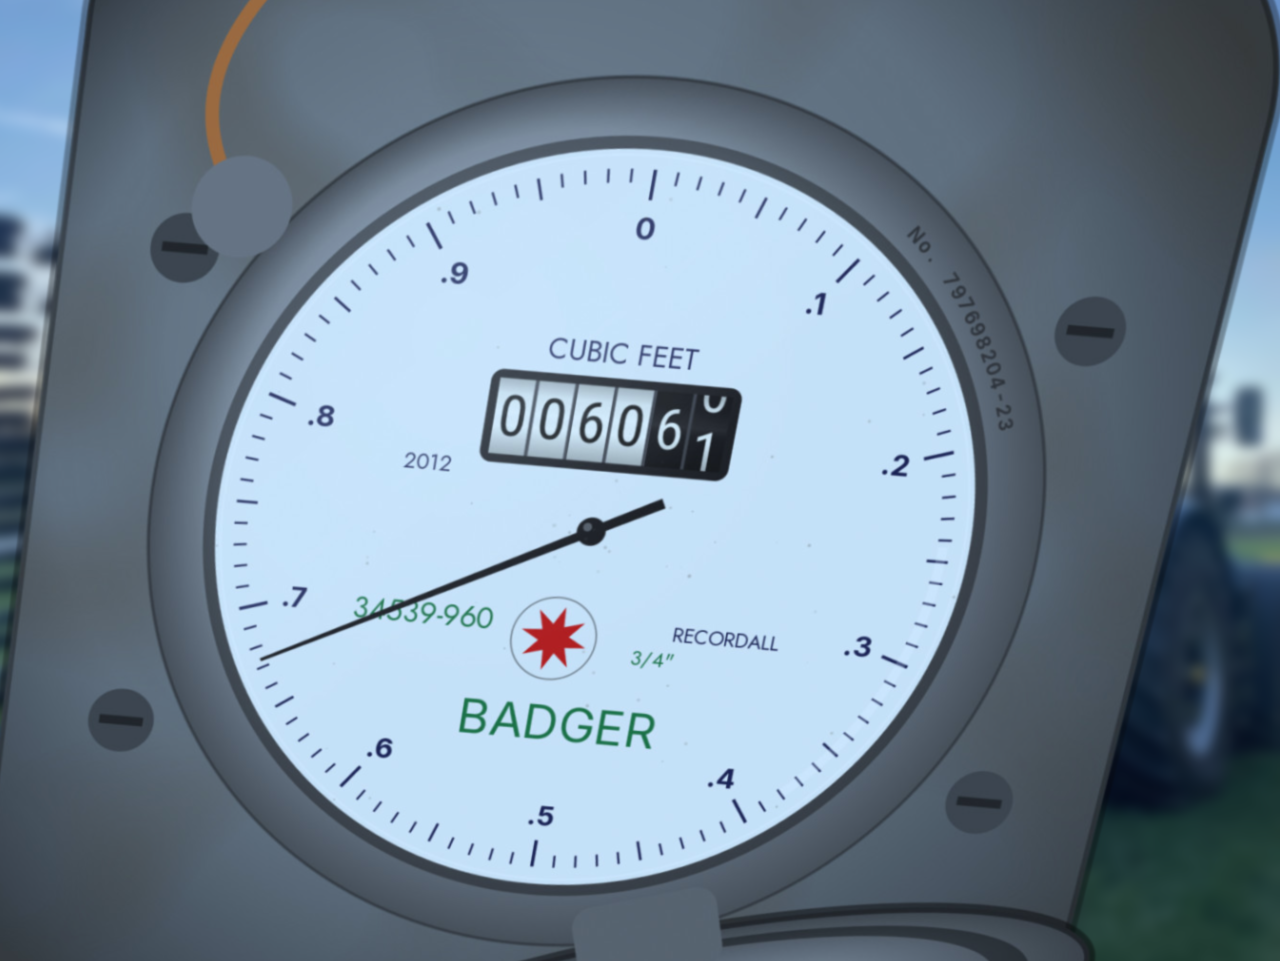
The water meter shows ft³ 6060.67
